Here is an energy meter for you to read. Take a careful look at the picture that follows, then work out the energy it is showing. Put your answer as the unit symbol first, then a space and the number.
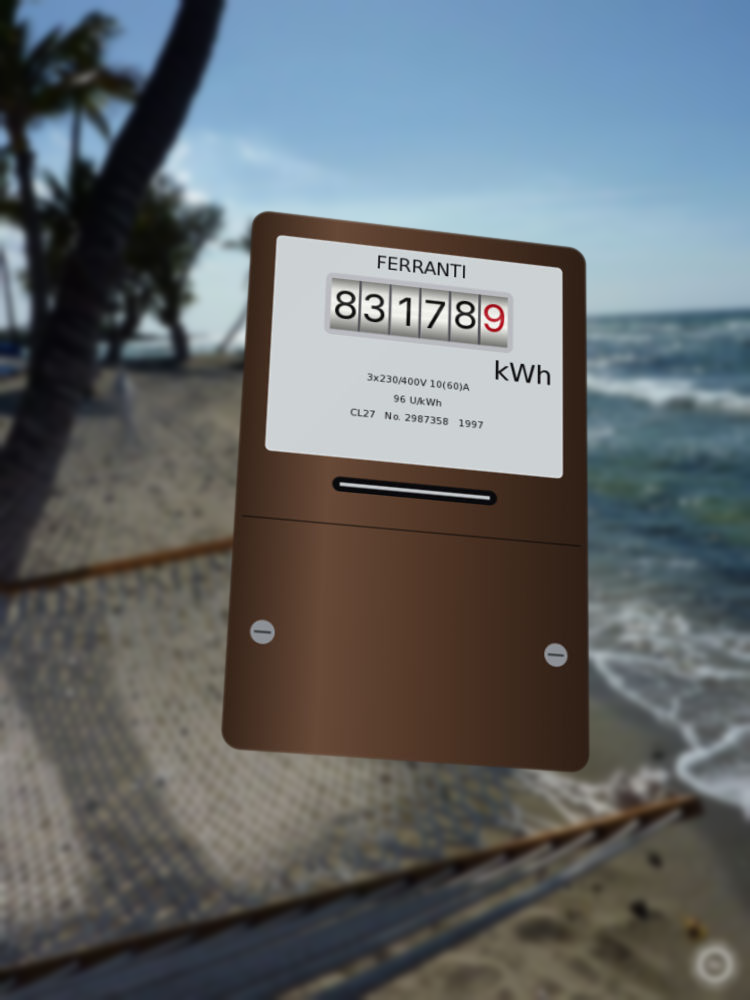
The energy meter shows kWh 83178.9
